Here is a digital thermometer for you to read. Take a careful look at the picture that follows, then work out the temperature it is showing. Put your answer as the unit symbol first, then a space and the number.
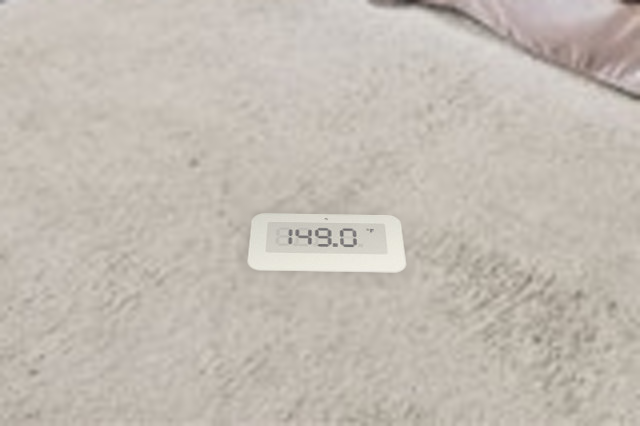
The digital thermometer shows °F 149.0
